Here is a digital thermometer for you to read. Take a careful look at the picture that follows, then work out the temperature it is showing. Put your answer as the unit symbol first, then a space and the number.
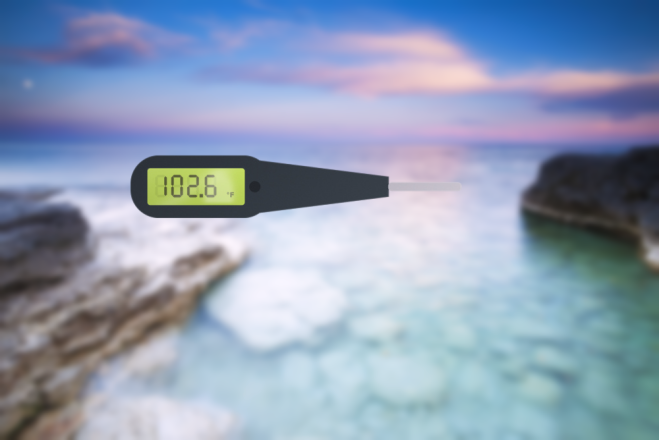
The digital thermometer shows °F 102.6
